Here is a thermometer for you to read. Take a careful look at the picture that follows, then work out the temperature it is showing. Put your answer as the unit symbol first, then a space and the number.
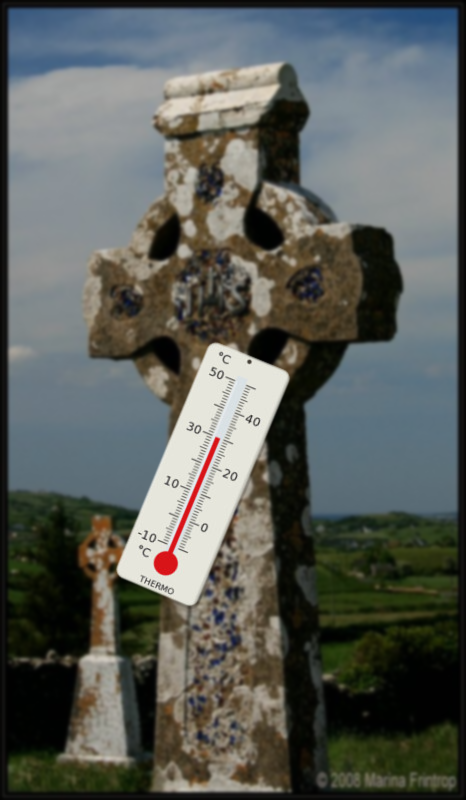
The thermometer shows °C 30
